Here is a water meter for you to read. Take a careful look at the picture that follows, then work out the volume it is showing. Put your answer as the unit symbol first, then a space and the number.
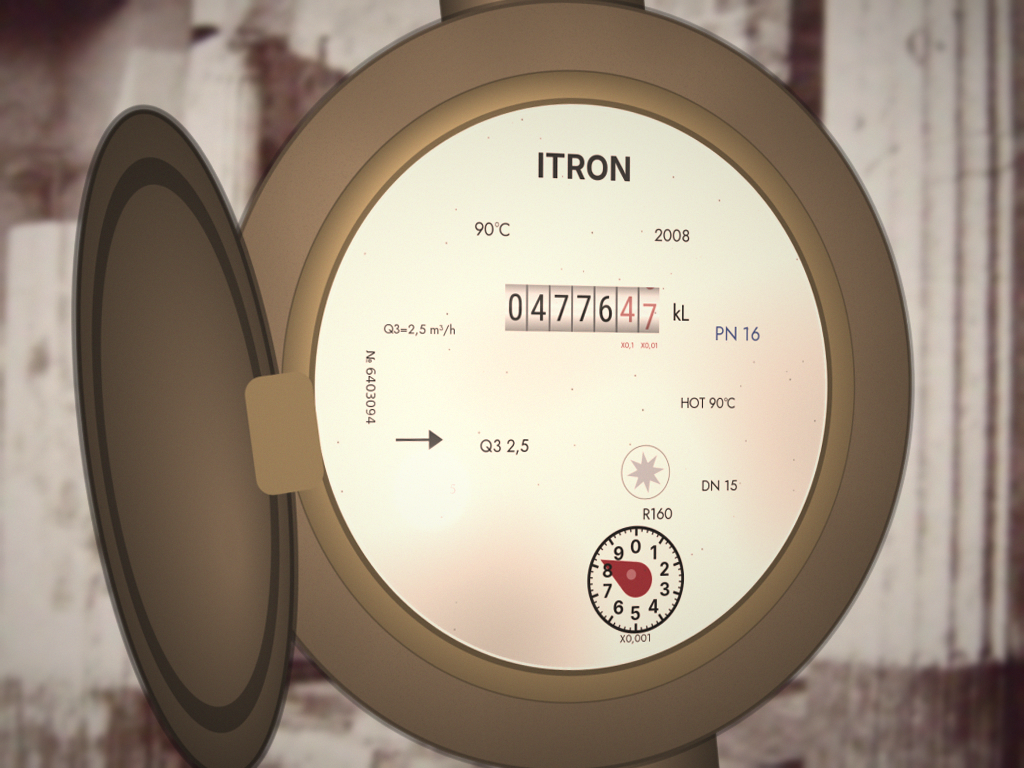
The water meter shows kL 4776.468
